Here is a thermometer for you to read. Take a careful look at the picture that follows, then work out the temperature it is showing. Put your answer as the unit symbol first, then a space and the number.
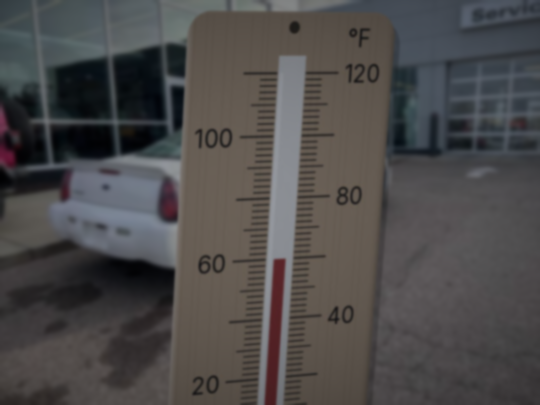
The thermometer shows °F 60
